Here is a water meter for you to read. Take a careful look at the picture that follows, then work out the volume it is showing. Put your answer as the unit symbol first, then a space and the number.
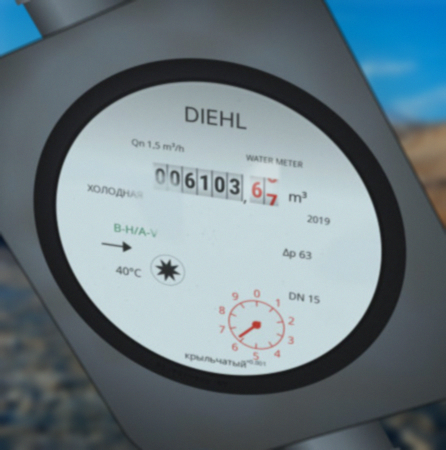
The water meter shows m³ 6103.666
